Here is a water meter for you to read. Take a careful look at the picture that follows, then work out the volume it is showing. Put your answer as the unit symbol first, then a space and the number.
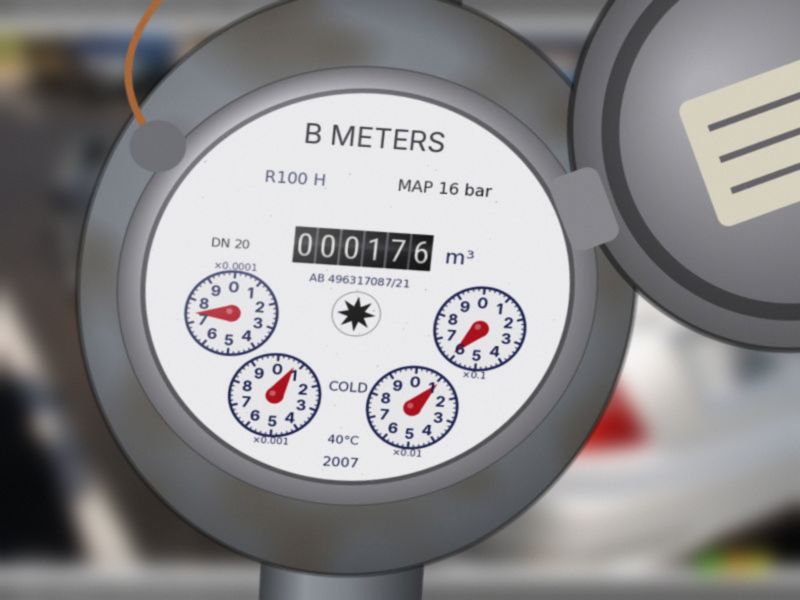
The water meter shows m³ 176.6107
